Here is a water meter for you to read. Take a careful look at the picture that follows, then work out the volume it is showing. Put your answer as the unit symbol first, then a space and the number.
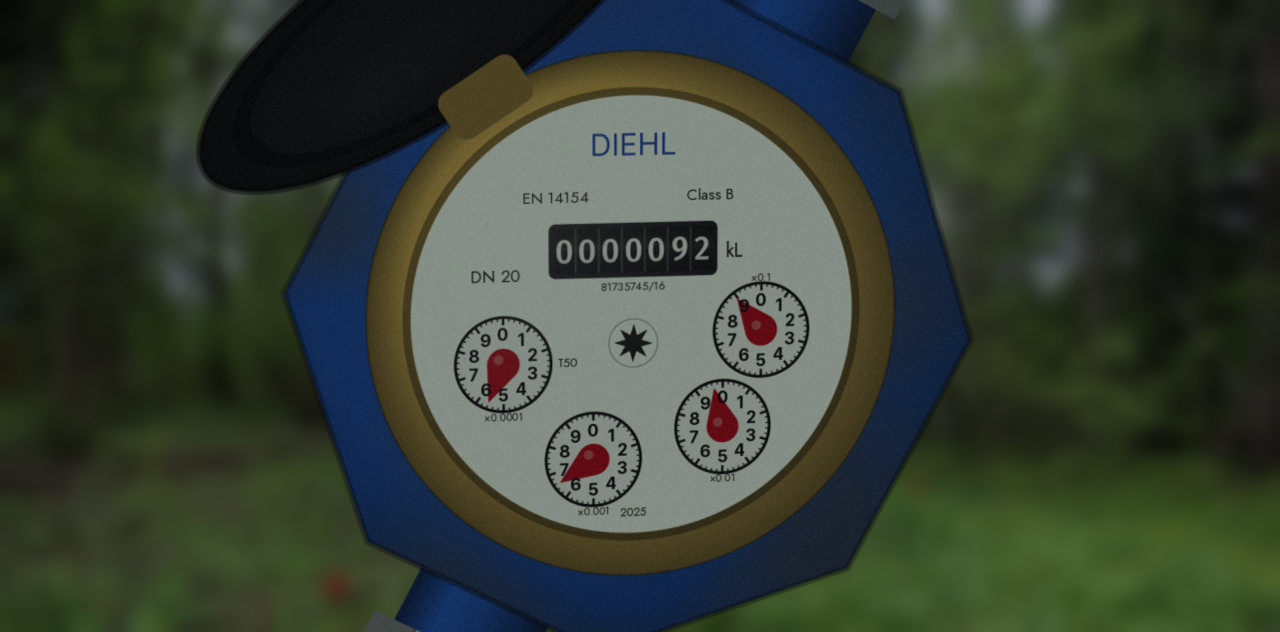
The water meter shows kL 92.8965
